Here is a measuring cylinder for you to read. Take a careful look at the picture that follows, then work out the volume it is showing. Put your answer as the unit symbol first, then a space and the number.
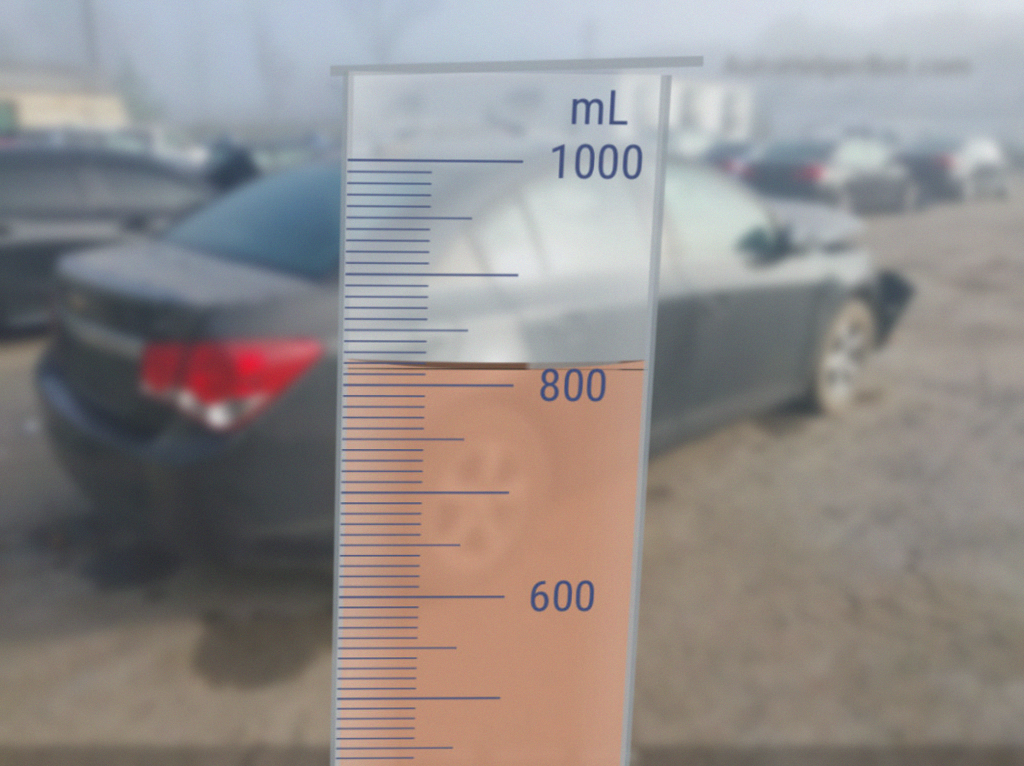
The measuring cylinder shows mL 815
